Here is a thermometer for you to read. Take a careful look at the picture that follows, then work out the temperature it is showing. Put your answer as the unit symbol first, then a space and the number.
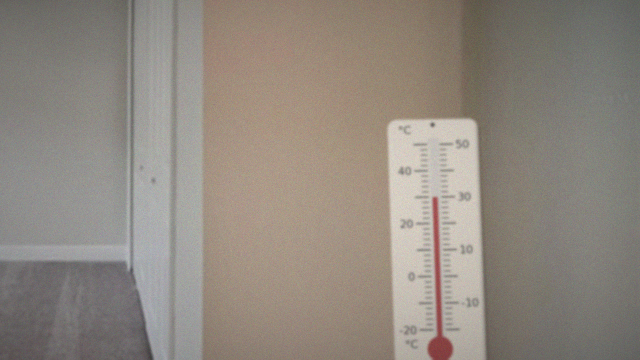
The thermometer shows °C 30
